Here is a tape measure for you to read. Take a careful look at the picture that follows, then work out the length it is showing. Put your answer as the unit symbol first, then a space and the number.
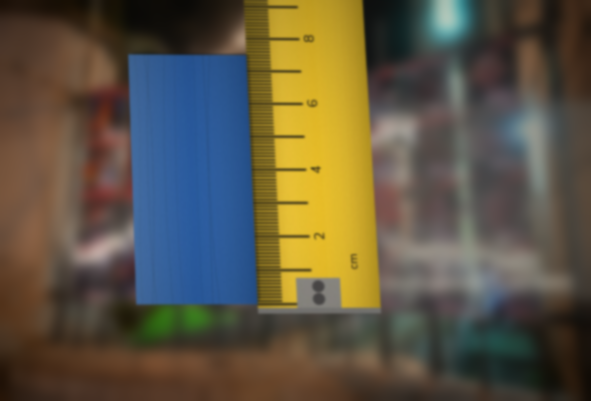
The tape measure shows cm 7.5
